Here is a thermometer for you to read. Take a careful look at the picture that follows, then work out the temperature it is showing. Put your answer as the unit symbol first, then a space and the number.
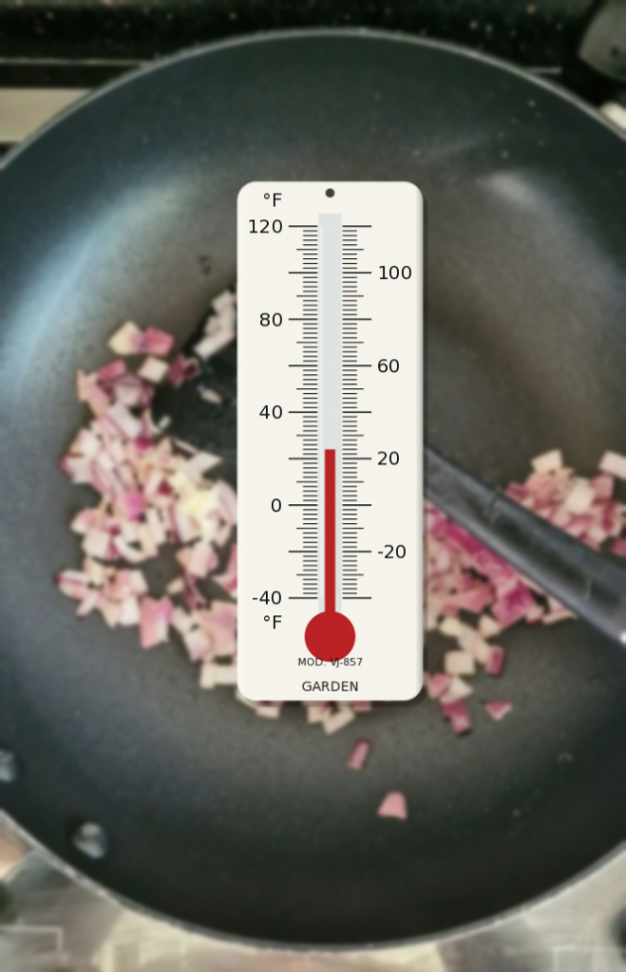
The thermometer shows °F 24
